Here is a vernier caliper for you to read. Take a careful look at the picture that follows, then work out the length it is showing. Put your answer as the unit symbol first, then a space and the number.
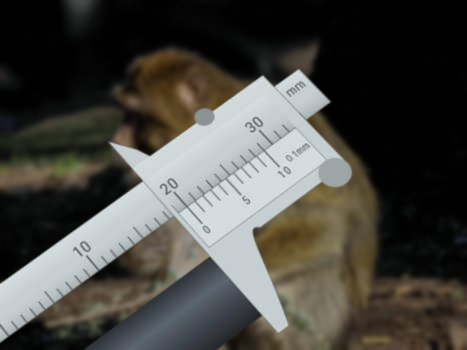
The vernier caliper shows mm 20.0
